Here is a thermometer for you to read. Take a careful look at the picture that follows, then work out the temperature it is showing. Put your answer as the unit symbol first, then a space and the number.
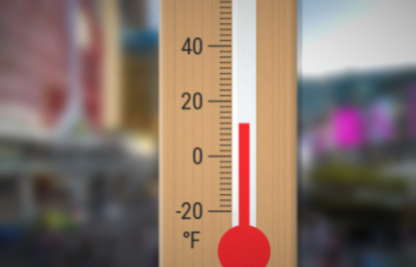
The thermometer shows °F 12
